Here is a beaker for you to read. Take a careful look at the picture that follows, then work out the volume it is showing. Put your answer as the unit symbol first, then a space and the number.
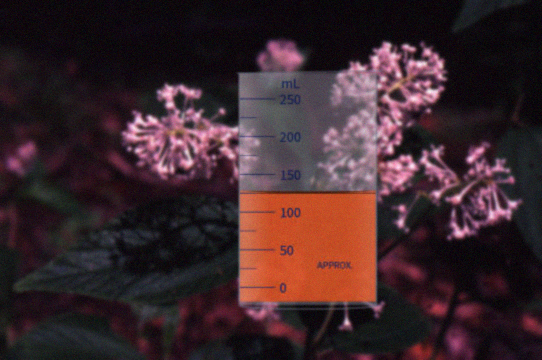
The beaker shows mL 125
